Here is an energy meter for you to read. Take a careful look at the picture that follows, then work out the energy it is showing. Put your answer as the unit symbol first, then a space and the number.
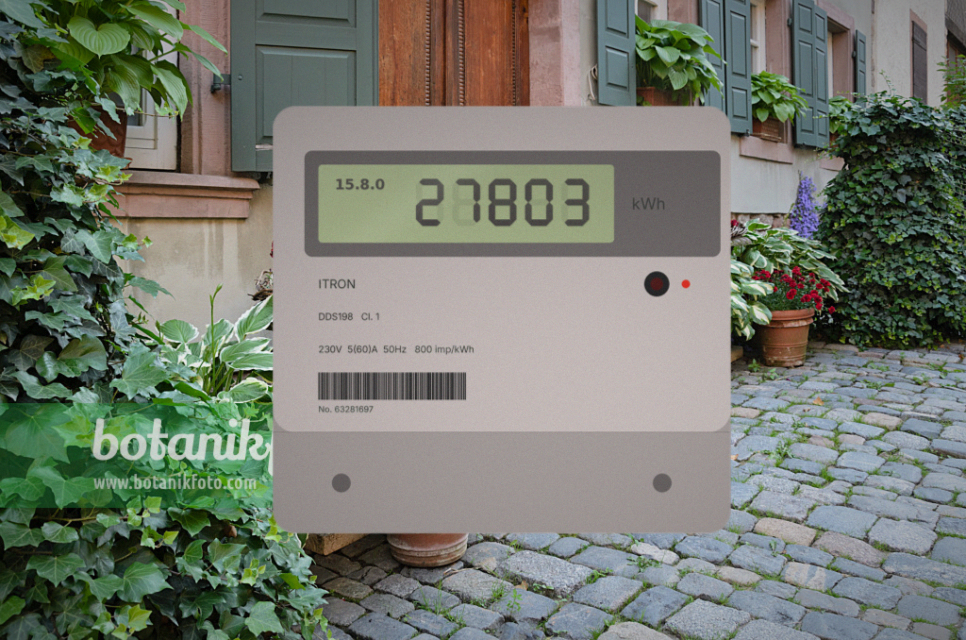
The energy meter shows kWh 27803
